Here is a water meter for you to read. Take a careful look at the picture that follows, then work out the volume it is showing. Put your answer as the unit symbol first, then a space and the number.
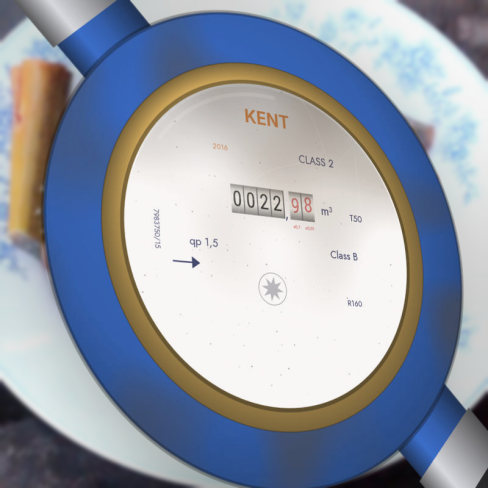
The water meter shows m³ 22.98
